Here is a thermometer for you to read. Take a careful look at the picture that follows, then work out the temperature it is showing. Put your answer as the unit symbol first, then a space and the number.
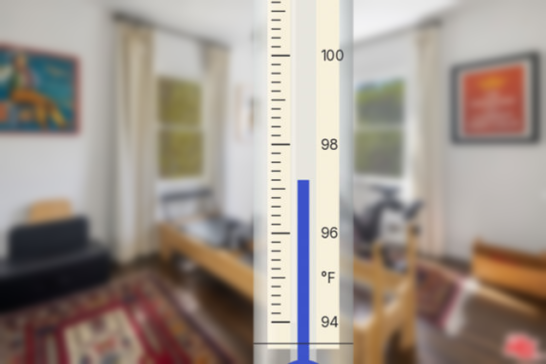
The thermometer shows °F 97.2
